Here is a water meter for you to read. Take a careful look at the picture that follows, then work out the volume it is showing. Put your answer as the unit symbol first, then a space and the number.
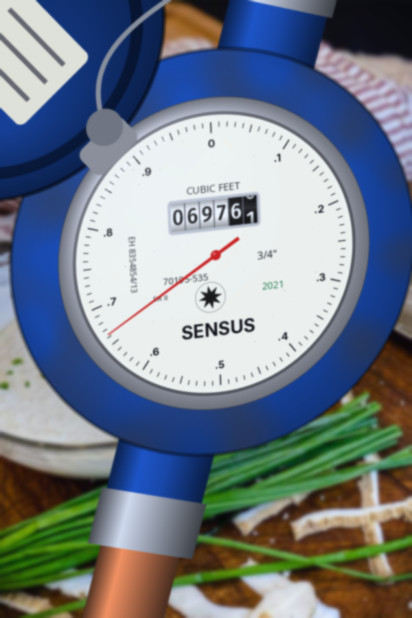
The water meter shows ft³ 69760.66
